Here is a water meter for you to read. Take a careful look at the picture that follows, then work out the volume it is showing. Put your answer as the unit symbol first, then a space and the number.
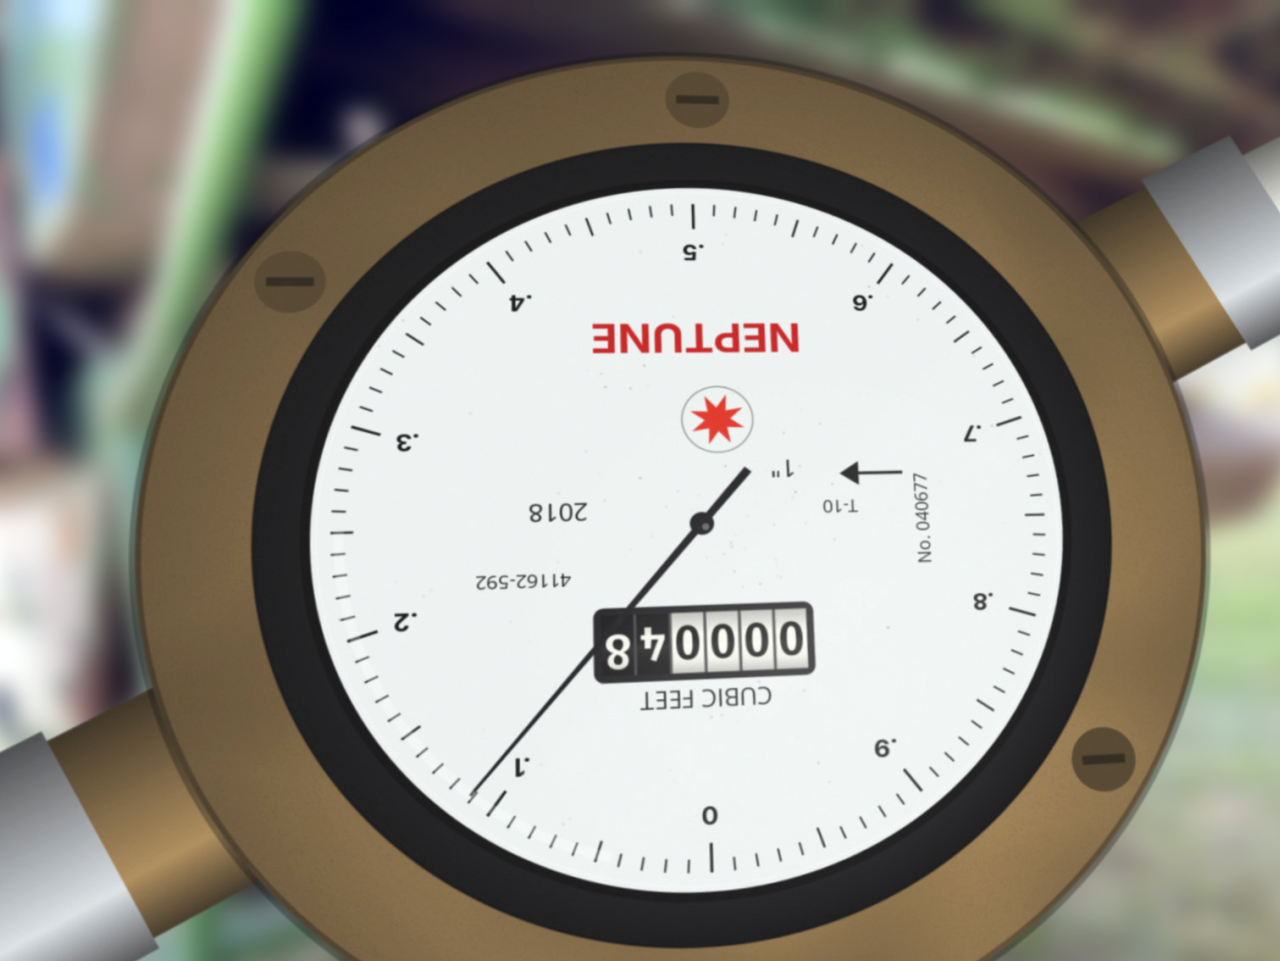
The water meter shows ft³ 48.11
